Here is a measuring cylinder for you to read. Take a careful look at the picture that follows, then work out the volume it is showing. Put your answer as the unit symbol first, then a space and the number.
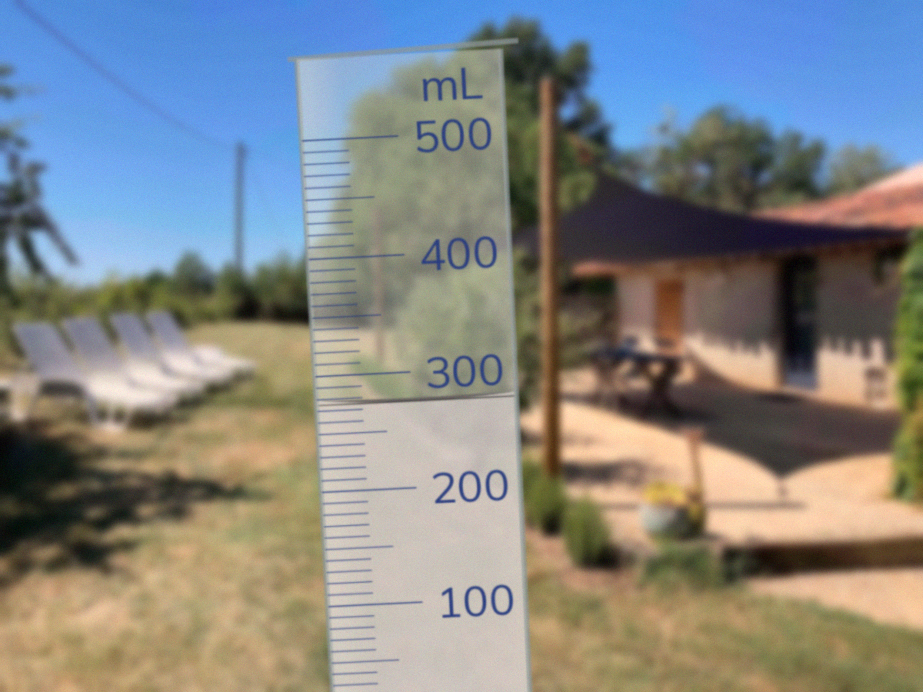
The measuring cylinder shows mL 275
